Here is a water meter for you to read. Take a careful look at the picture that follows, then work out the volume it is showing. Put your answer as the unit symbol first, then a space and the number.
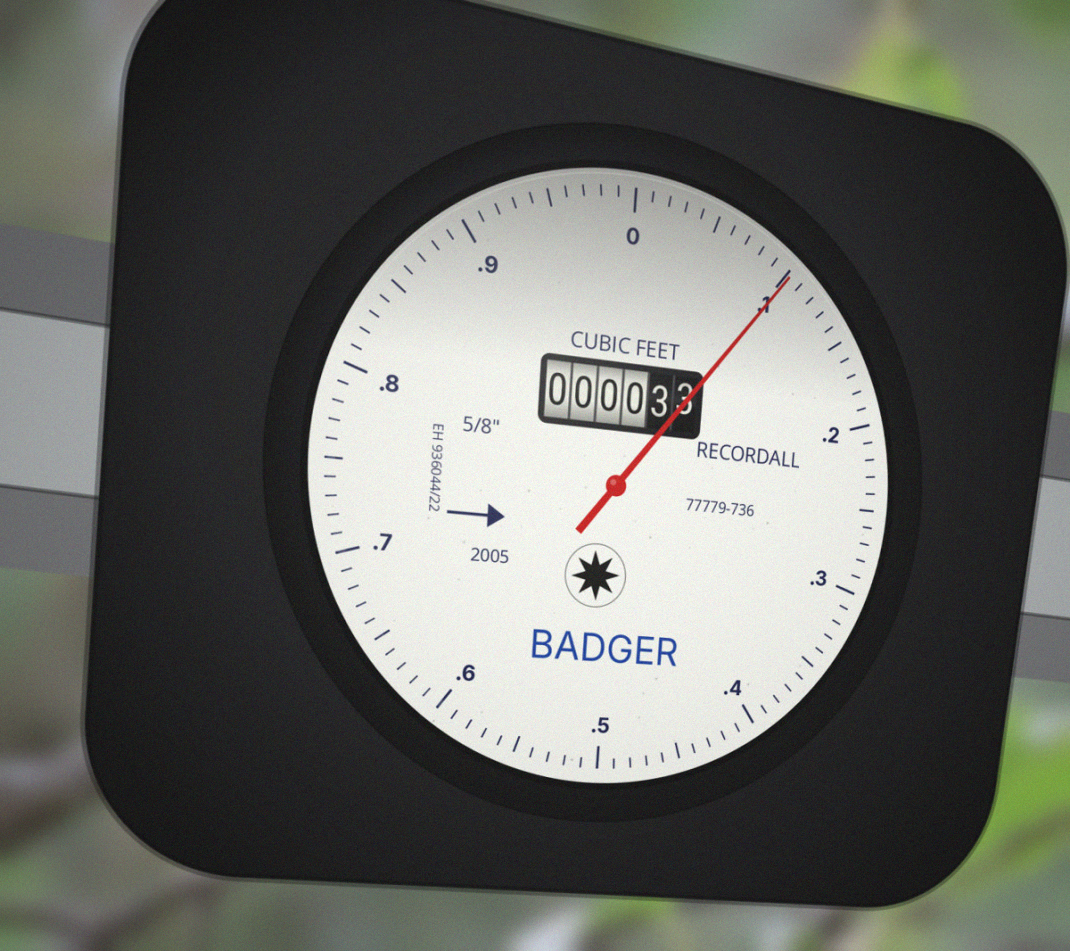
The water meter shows ft³ 33.10
